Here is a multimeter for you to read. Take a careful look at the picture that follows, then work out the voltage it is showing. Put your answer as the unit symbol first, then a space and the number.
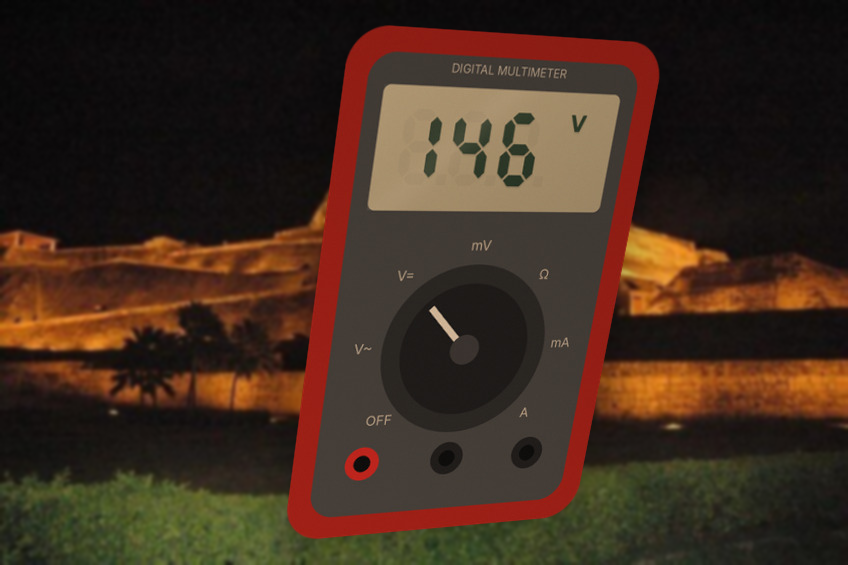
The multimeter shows V 146
